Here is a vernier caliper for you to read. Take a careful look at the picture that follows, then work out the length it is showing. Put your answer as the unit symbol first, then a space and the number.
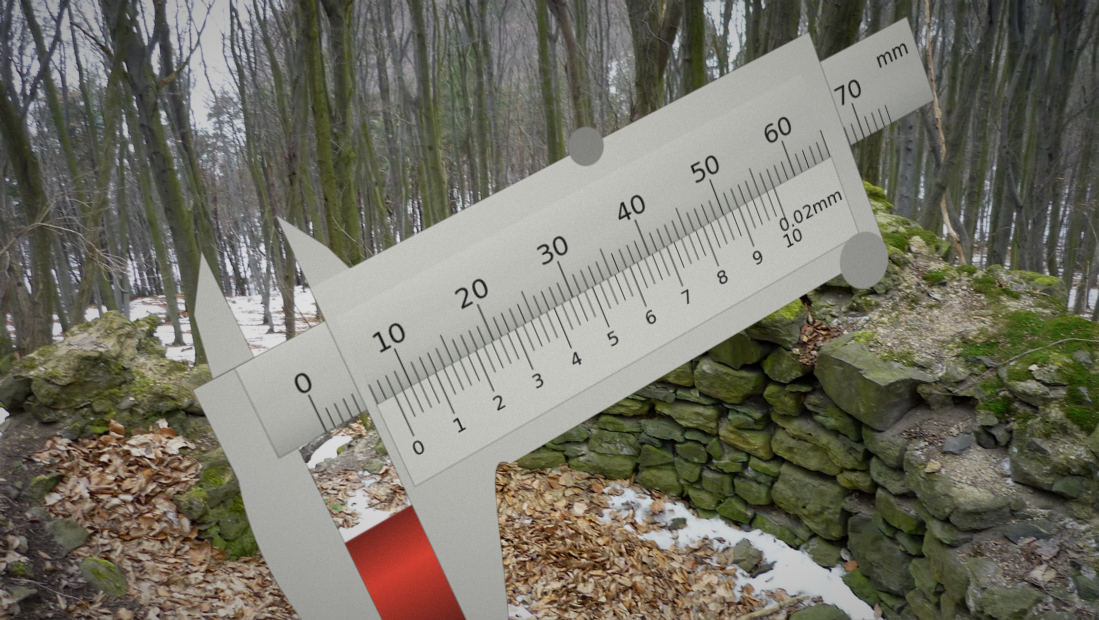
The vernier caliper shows mm 8.0
